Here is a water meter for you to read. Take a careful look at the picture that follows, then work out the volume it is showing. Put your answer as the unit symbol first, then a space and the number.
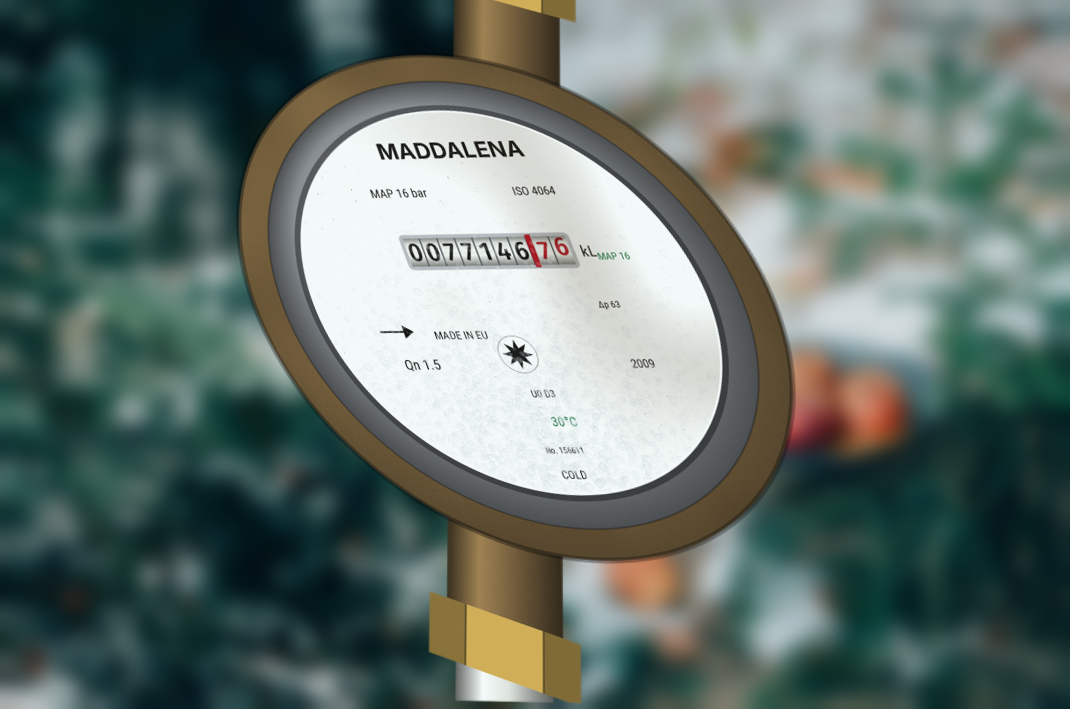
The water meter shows kL 77146.76
